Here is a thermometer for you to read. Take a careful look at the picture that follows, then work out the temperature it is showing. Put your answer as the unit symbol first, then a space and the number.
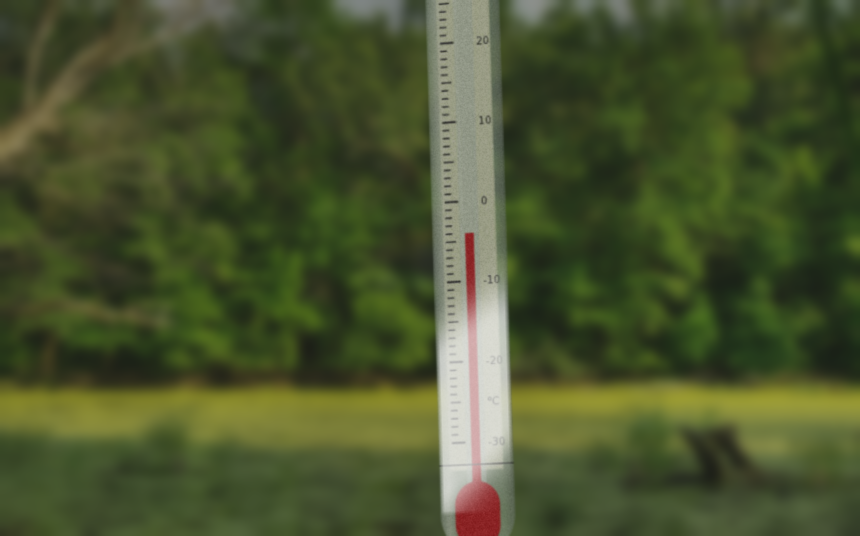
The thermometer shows °C -4
